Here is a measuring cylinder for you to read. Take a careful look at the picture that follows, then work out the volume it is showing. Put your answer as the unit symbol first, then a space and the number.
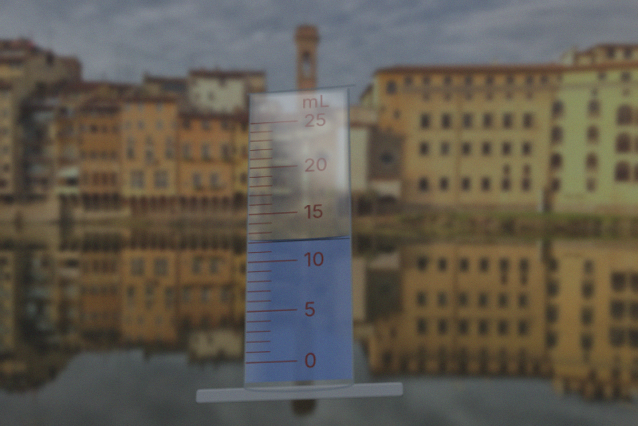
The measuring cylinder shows mL 12
